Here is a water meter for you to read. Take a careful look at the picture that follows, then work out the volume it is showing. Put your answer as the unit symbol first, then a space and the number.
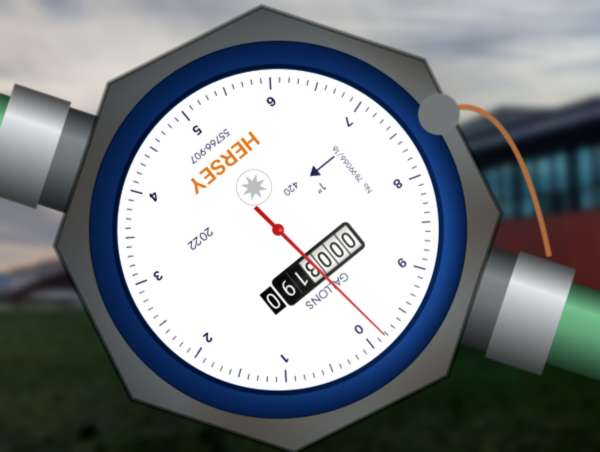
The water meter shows gal 3189.8
